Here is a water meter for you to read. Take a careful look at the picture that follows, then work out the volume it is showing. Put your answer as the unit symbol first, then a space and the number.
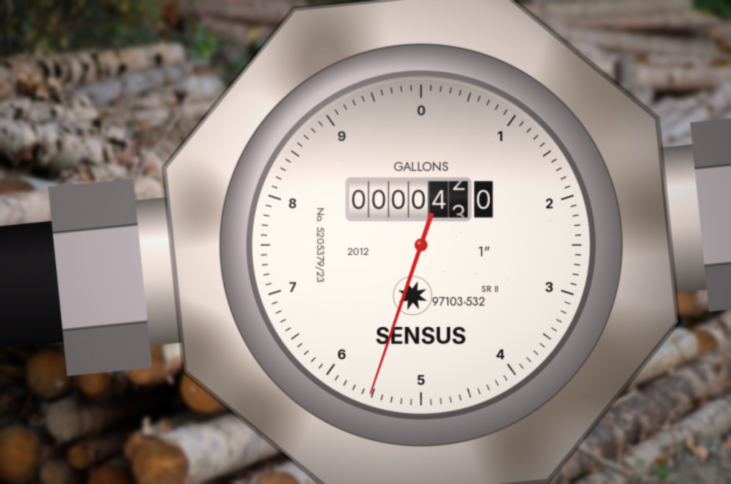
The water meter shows gal 425.5
